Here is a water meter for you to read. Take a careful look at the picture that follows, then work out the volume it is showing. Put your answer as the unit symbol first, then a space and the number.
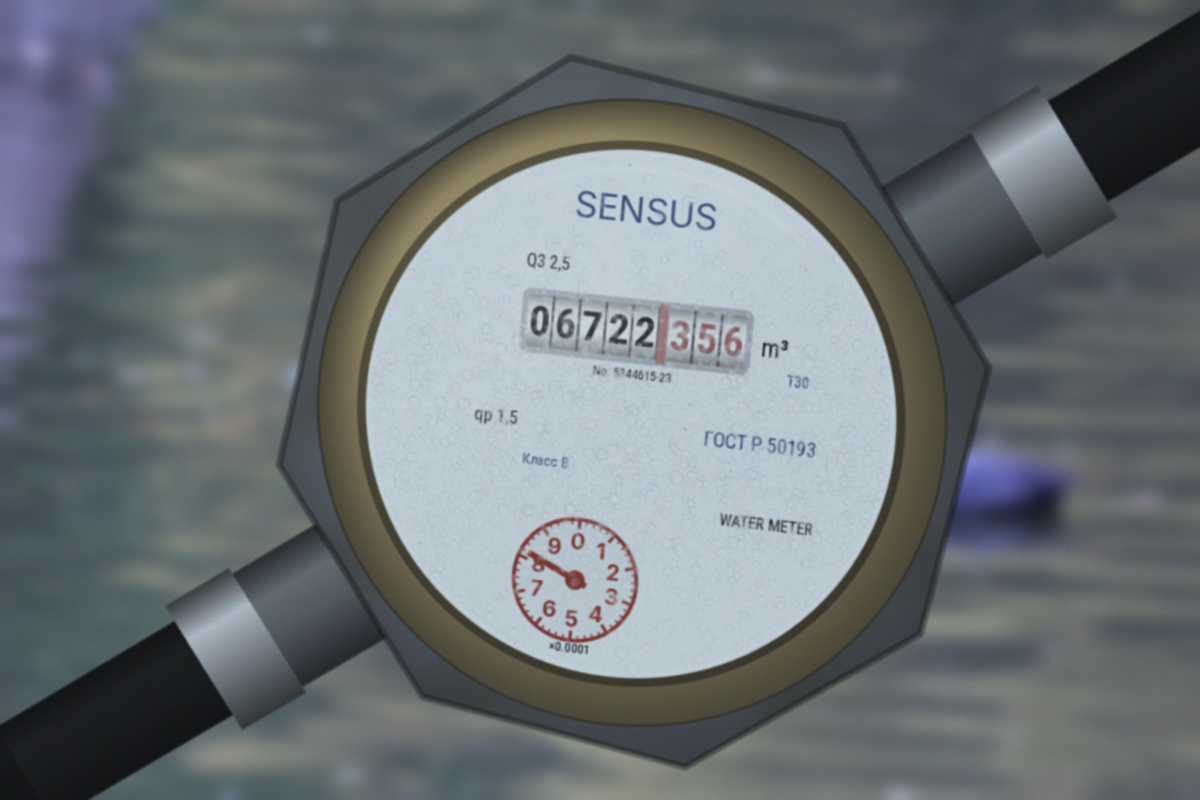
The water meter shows m³ 6722.3568
